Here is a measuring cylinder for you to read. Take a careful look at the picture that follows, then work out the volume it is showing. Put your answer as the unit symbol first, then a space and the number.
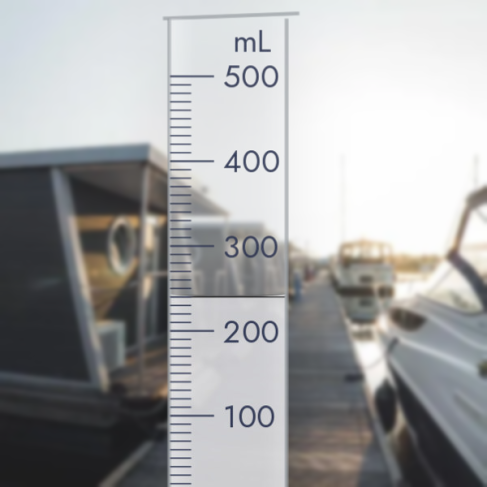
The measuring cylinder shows mL 240
